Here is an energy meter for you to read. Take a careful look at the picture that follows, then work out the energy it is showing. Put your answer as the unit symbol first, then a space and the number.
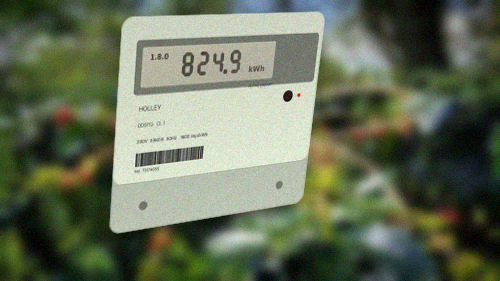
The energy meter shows kWh 824.9
